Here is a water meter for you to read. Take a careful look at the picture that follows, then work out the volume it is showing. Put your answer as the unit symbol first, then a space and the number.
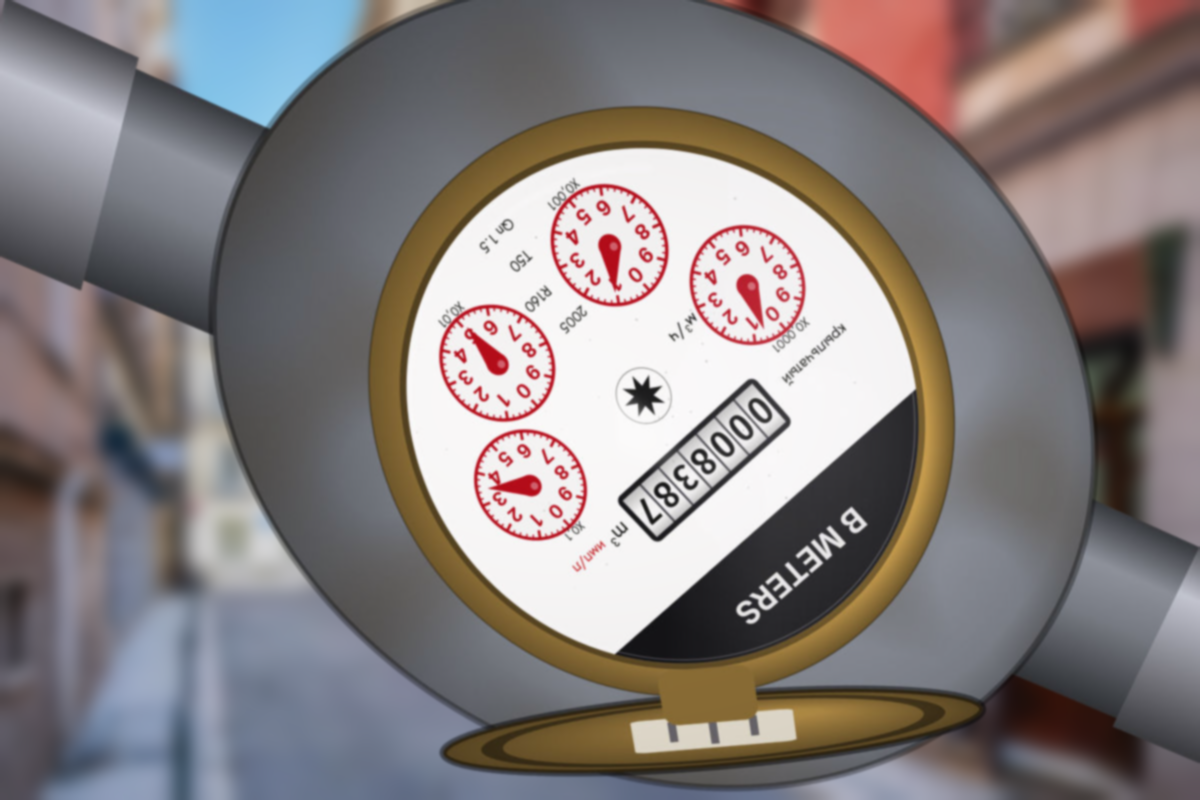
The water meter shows m³ 8387.3510
